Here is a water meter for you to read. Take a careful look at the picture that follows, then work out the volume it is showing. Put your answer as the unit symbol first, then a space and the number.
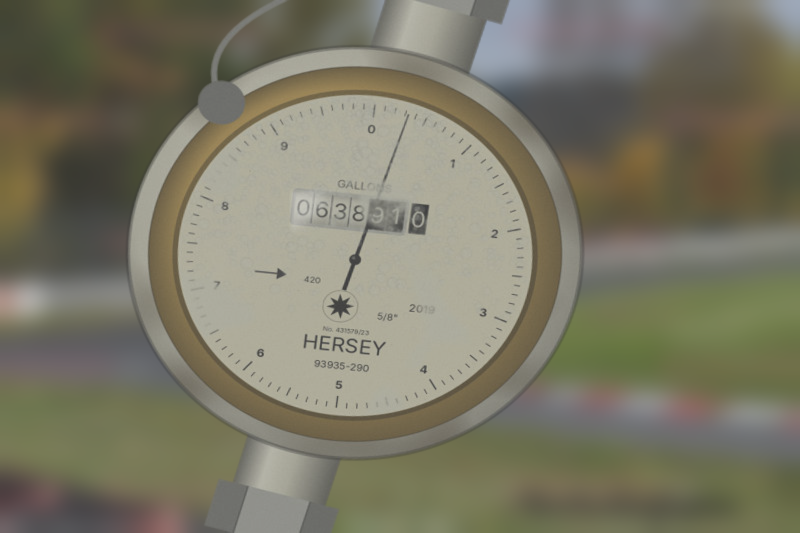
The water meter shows gal 638910.3
